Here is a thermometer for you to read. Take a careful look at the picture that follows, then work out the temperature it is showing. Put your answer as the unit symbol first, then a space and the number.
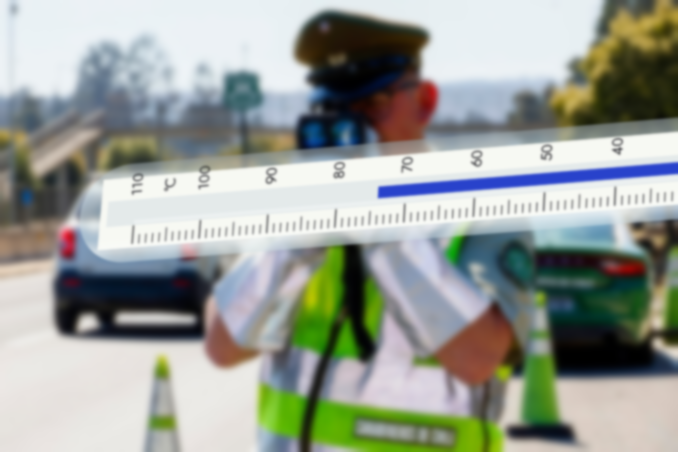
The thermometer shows °C 74
